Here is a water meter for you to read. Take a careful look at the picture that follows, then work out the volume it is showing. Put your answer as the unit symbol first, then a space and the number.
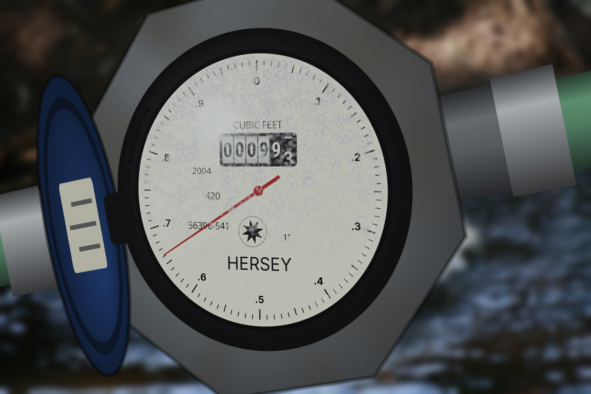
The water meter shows ft³ 992.66
